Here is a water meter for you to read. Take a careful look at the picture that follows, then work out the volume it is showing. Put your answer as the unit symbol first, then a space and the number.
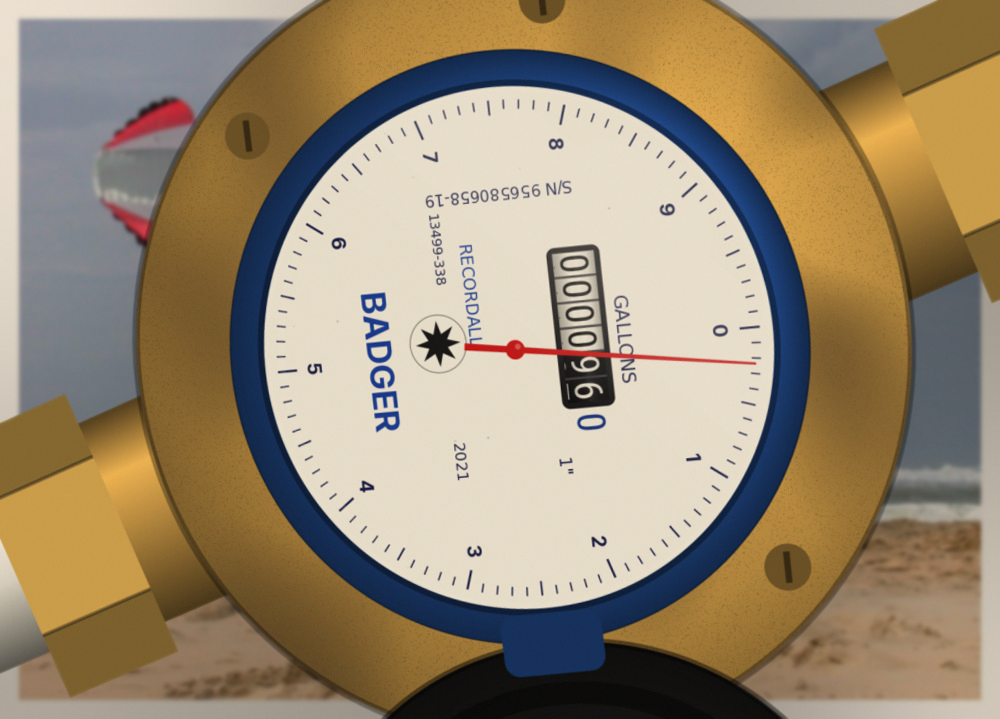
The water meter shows gal 960.2
